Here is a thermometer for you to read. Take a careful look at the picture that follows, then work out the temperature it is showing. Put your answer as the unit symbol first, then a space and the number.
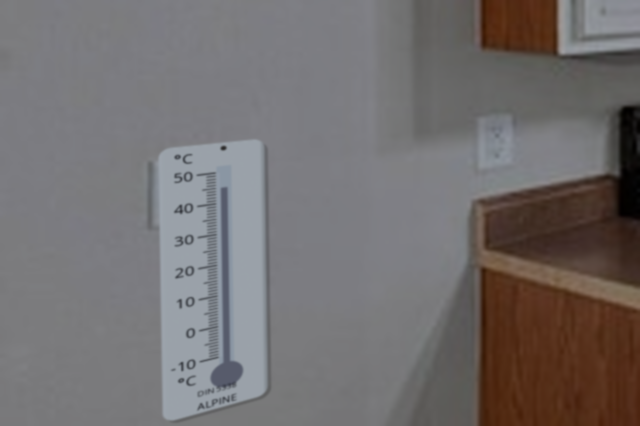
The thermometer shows °C 45
